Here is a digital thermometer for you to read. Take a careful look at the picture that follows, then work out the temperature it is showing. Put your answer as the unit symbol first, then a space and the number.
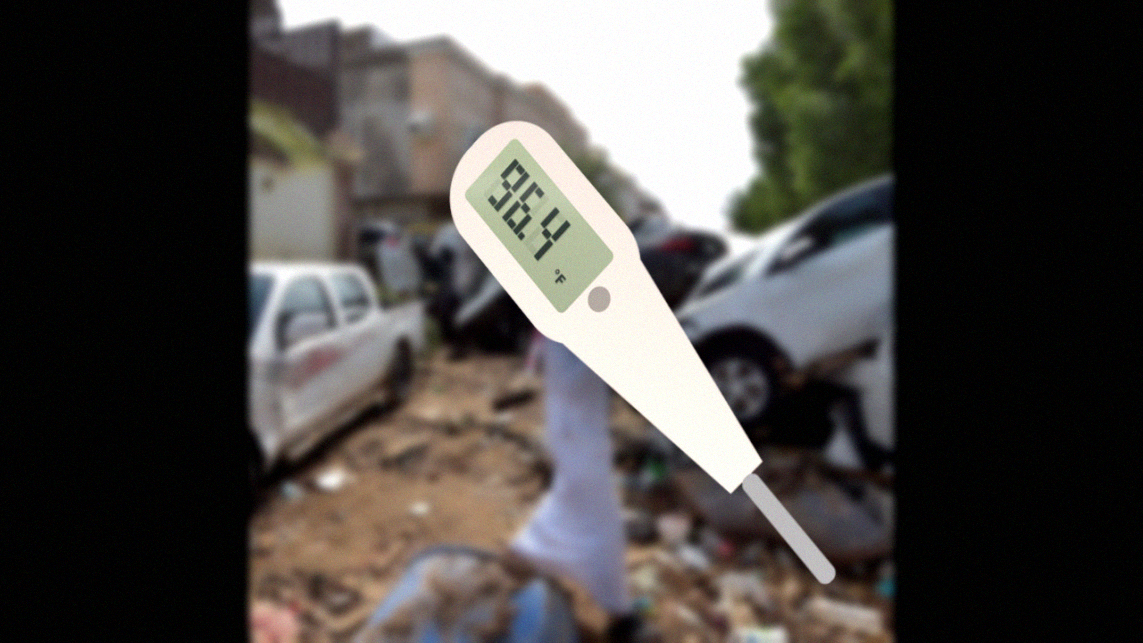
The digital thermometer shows °F 96.4
